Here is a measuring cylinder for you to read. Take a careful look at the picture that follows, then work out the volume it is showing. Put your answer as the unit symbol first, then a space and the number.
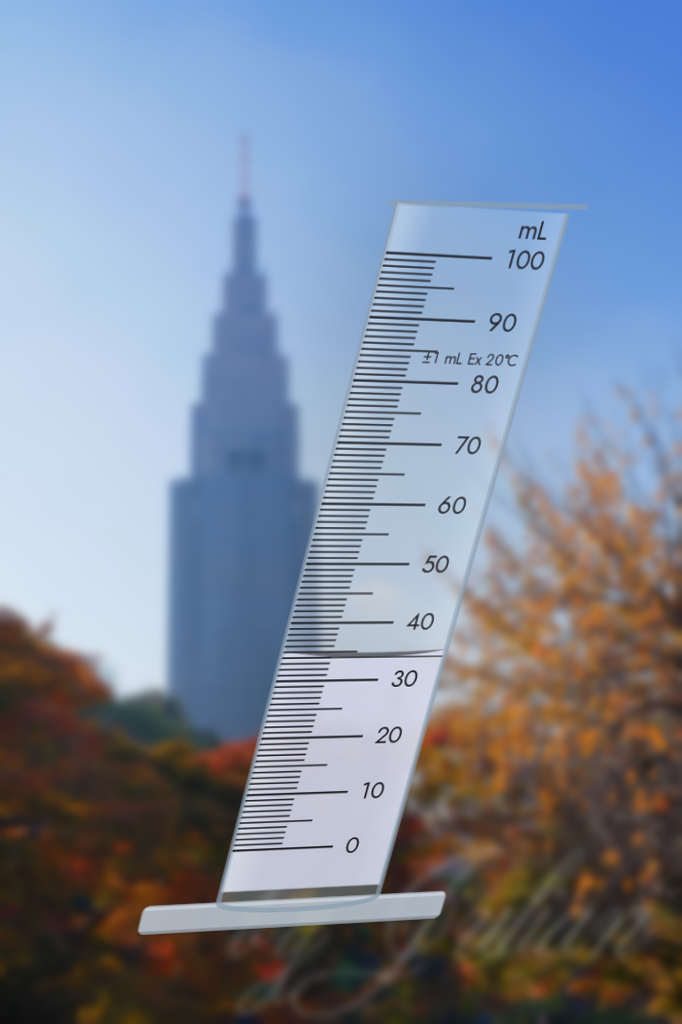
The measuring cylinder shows mL 34
